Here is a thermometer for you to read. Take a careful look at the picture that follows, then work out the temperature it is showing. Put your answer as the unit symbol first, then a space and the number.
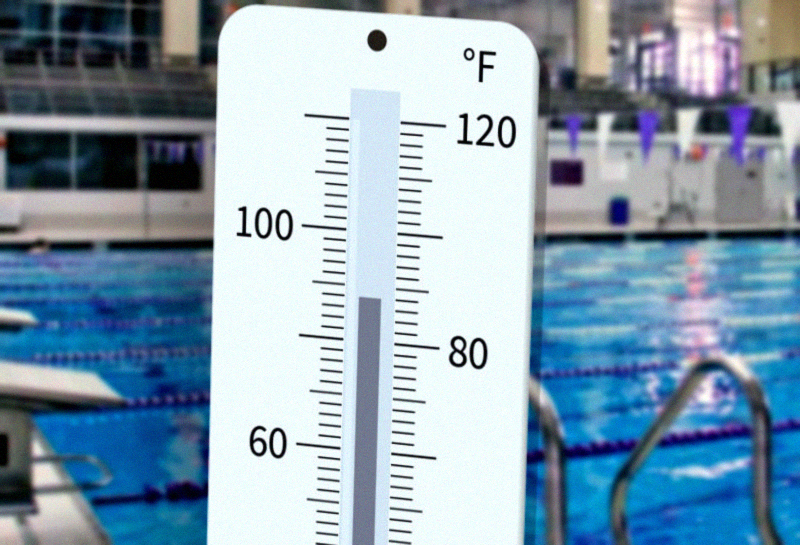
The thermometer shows °F 88
